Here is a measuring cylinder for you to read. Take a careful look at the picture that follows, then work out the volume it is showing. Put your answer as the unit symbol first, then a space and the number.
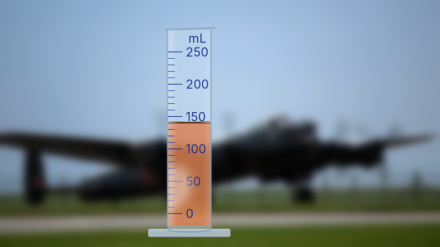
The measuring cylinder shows mL 140
